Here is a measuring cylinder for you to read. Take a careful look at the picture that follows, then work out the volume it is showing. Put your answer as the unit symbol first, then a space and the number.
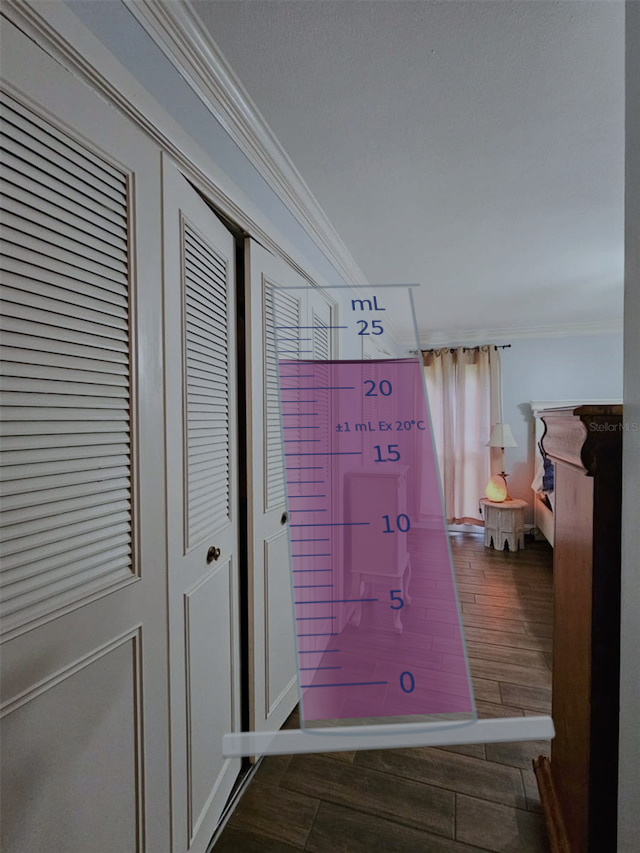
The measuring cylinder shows mL 22
